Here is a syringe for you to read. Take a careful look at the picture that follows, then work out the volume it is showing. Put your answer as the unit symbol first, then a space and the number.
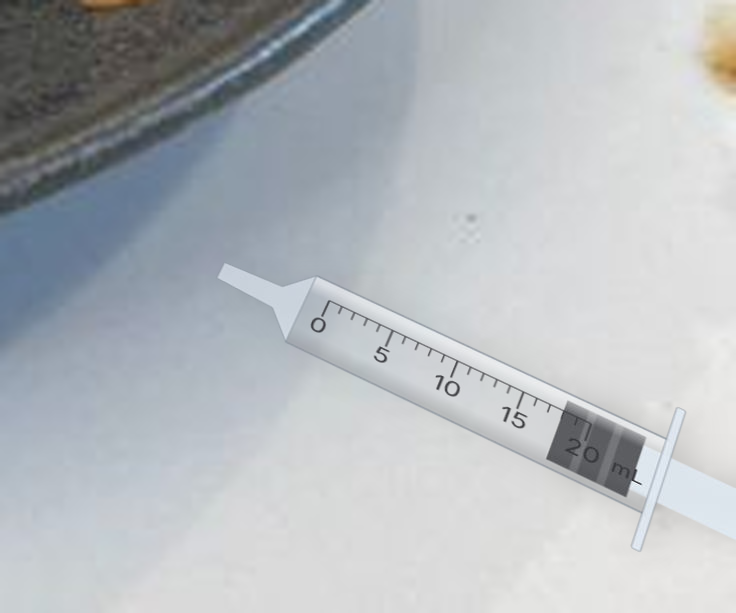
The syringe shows mL 18
